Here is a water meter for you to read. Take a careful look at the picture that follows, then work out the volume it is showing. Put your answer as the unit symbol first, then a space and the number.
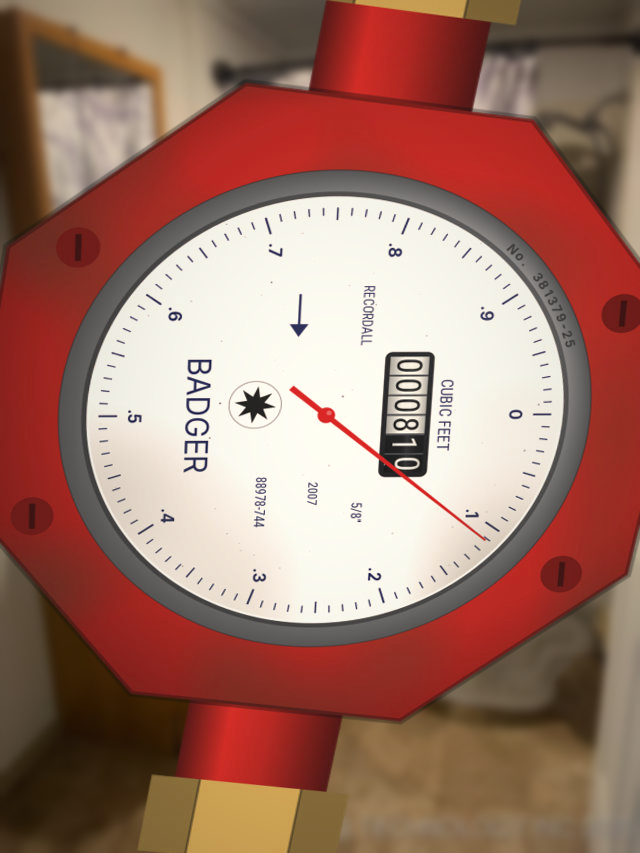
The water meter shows ft³ 810.11
